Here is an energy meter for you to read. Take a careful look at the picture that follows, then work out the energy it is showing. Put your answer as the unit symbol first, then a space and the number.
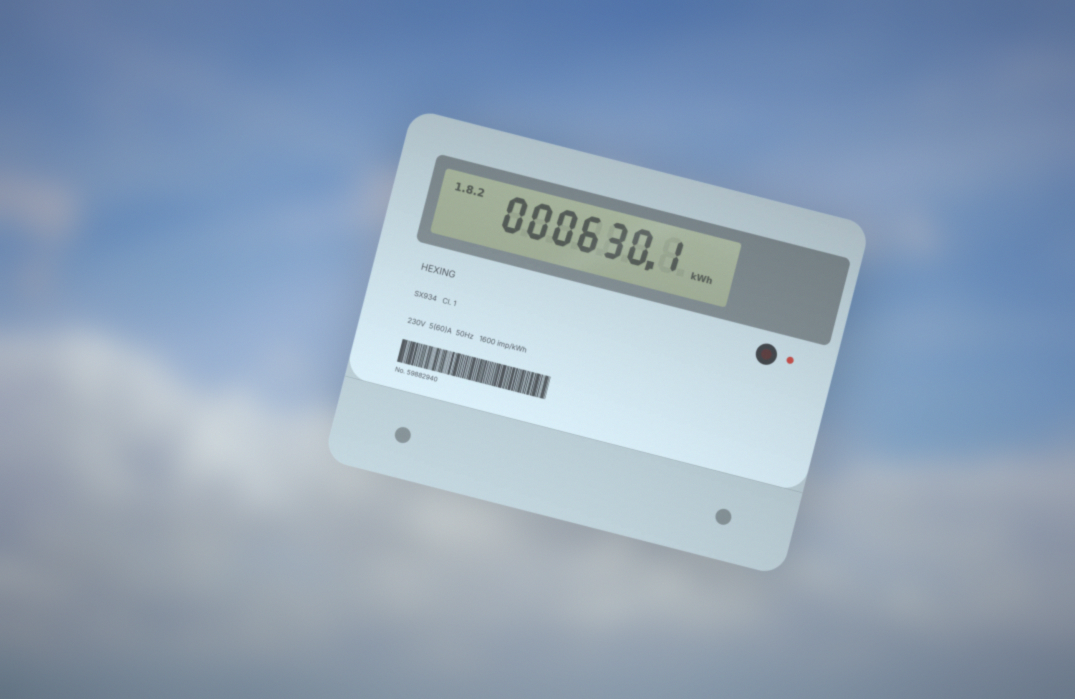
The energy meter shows kWh 630.1
